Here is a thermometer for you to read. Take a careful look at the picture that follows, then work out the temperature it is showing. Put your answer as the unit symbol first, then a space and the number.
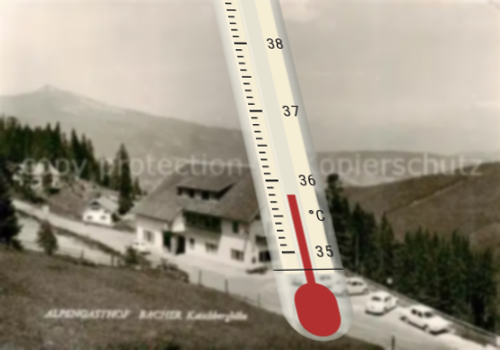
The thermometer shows °C 35.8
